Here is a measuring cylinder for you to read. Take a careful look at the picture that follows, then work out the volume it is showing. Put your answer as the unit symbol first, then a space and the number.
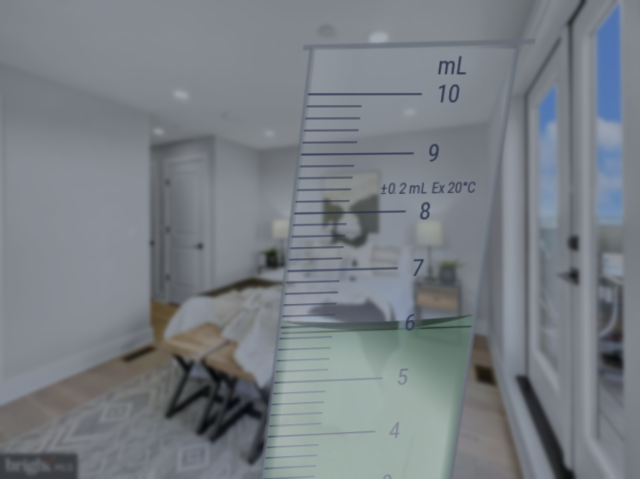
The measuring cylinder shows mL 5.9
